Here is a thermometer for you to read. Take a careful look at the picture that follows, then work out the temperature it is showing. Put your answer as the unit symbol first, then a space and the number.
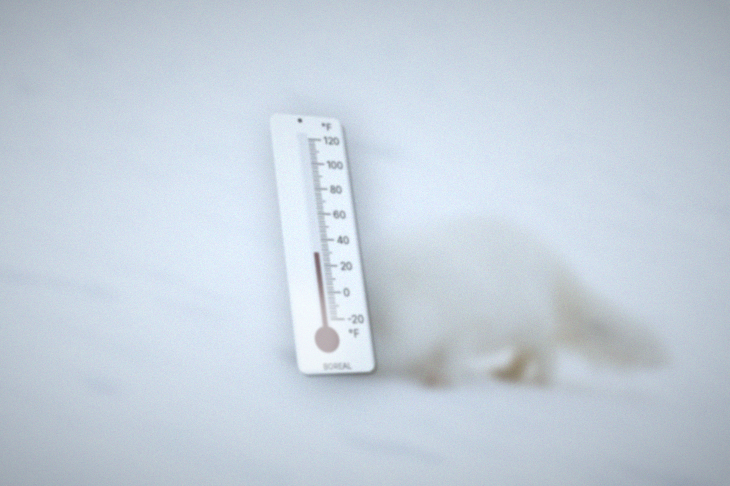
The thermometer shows °F 30
